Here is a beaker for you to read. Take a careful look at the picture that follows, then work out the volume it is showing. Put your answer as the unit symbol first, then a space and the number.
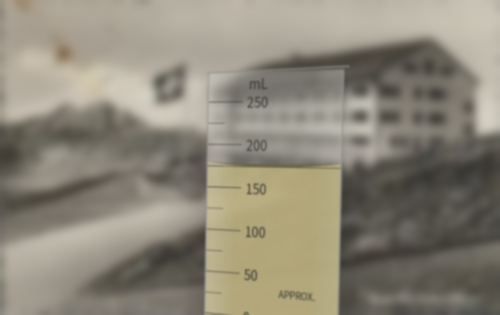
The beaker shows mL 175
